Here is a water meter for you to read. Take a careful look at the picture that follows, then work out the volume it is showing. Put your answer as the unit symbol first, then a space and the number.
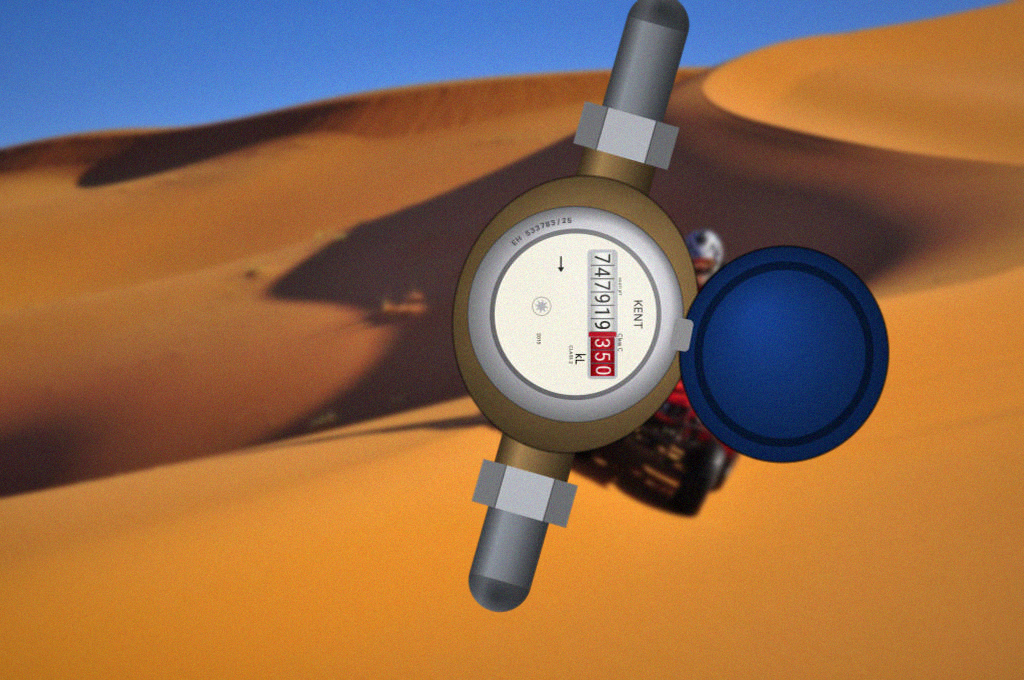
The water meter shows kL 747919.350
